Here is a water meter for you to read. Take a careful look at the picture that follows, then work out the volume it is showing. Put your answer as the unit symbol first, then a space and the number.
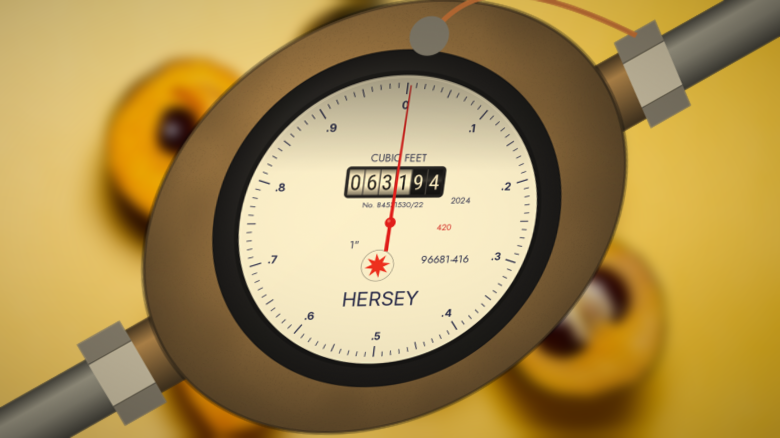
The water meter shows ft³ 63194.00
